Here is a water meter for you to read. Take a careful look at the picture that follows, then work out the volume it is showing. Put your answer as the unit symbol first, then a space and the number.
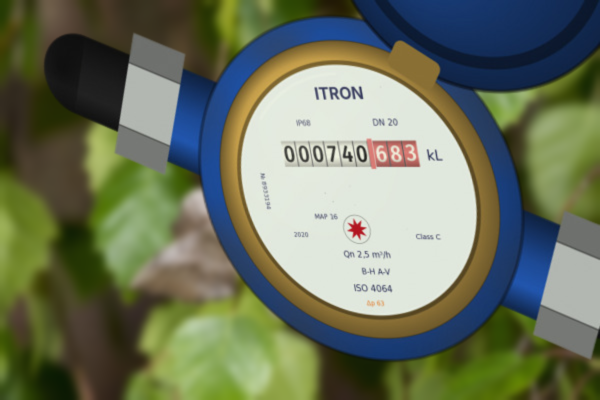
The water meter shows kL 740.683
